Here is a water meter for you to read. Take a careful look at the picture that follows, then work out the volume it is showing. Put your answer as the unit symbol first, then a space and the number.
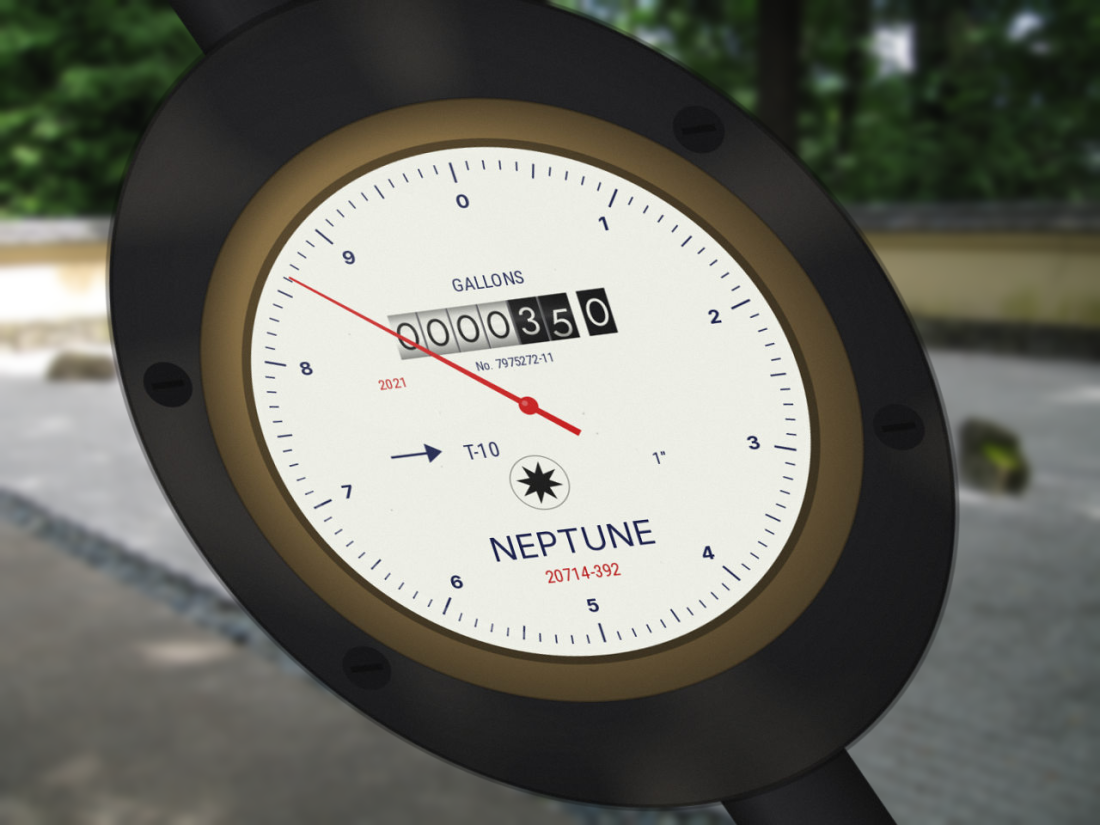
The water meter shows gal 348.6
